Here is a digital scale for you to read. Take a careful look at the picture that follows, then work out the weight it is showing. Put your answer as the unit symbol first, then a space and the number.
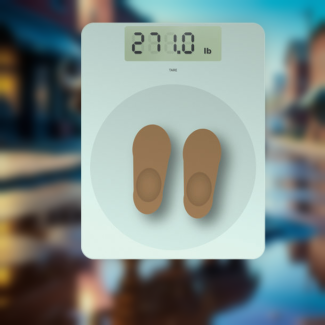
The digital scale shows lb 271.0
